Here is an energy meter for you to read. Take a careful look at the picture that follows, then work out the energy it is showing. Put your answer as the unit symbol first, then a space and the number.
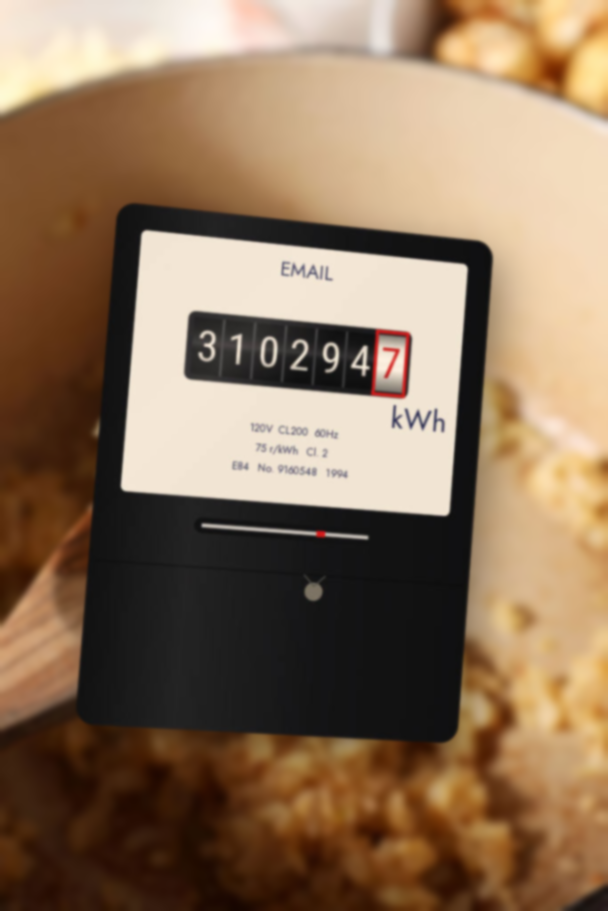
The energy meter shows kWh 310294.7
